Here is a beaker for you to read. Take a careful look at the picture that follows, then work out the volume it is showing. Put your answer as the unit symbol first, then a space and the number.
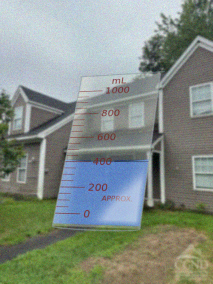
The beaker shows mL 400
